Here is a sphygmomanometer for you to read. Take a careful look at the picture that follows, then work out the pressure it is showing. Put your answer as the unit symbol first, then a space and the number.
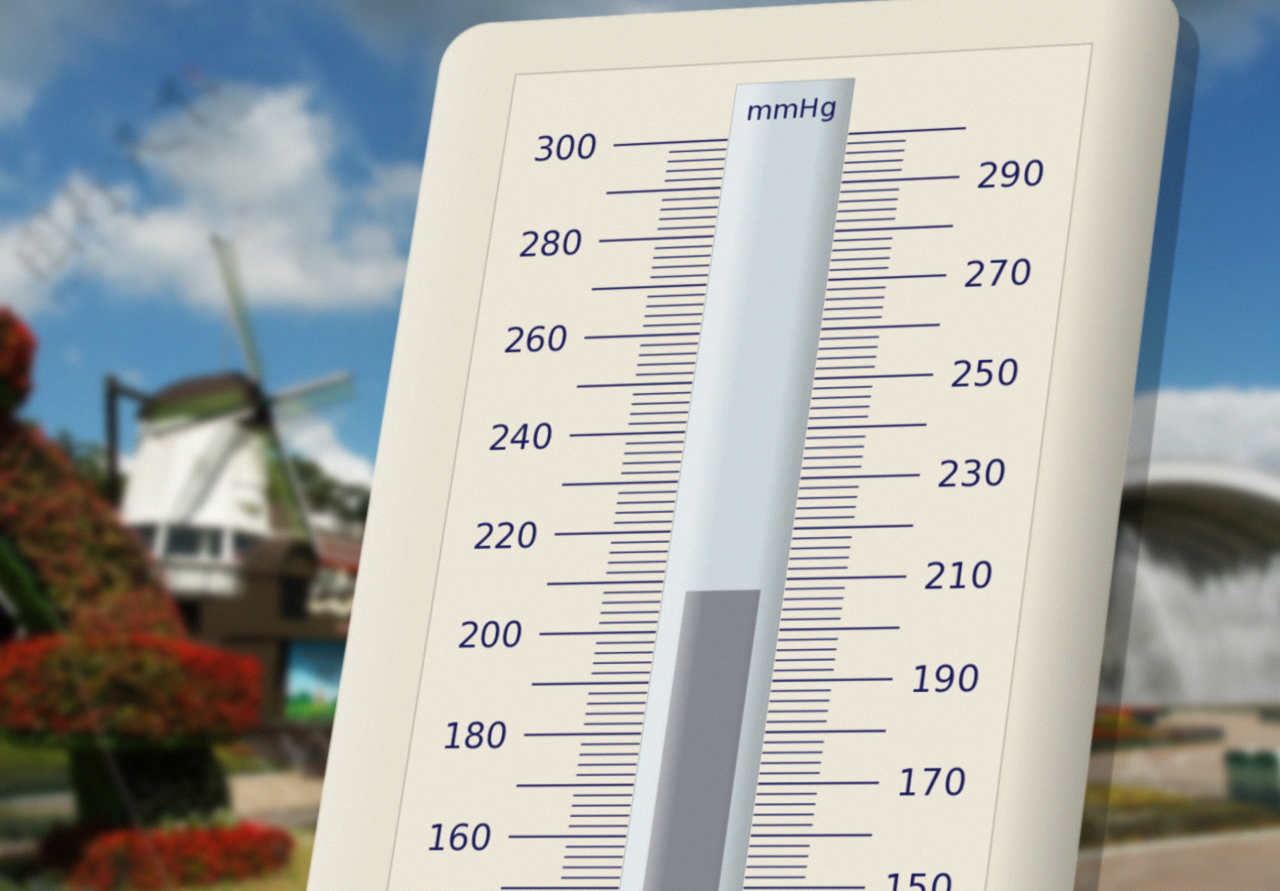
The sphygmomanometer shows mmHg 208
